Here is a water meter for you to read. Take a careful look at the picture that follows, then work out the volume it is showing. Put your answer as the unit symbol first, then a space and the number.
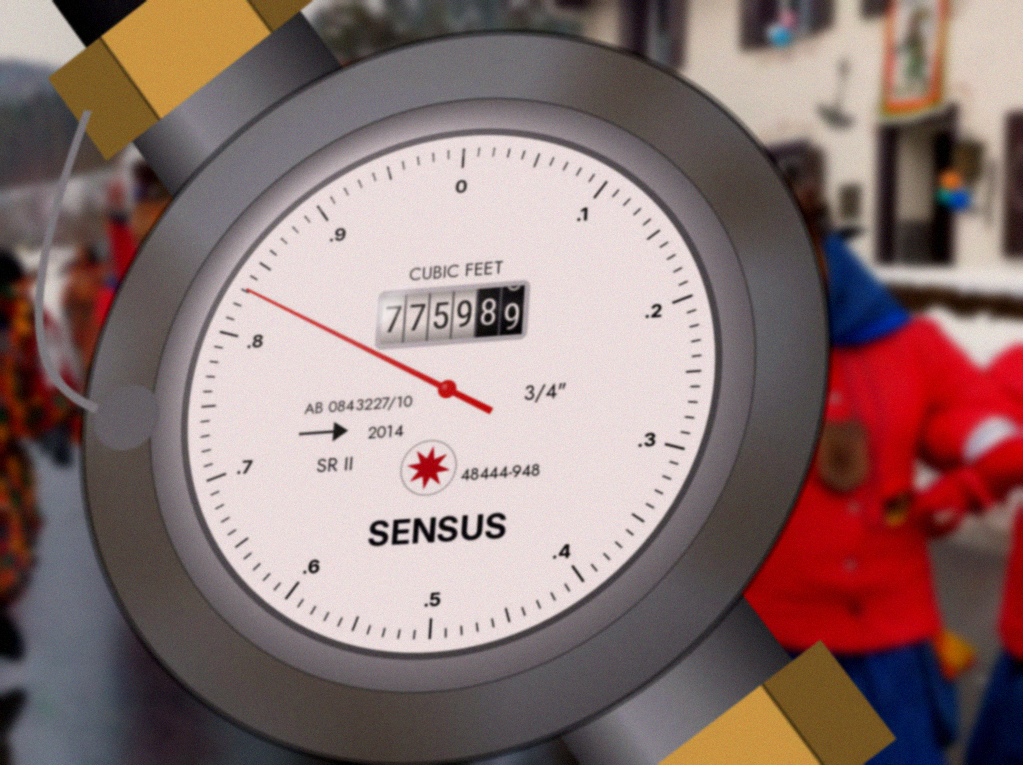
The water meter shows ft³ 775988.83
